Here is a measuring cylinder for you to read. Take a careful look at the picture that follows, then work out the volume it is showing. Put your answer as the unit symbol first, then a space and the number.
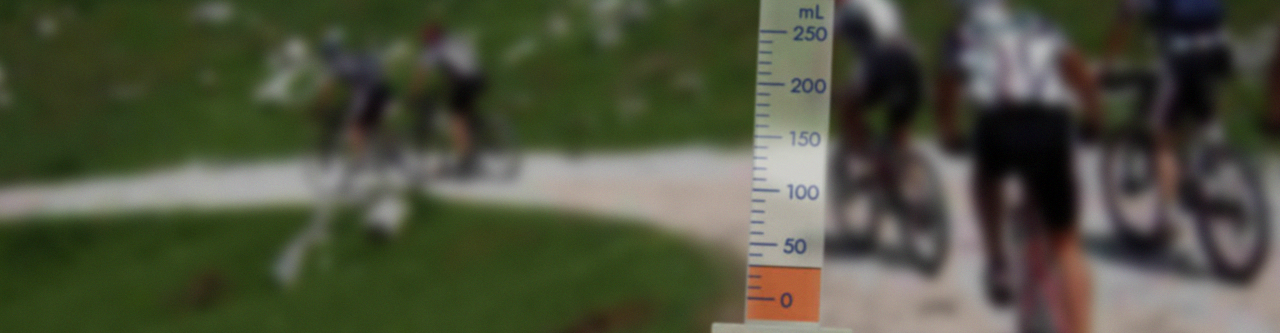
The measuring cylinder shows mL 30
